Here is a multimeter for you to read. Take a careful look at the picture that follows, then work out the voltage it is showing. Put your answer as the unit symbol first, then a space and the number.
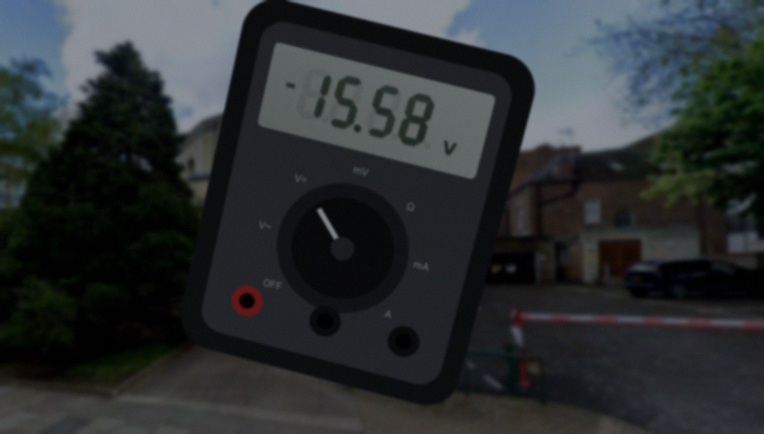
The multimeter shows V -15.58
